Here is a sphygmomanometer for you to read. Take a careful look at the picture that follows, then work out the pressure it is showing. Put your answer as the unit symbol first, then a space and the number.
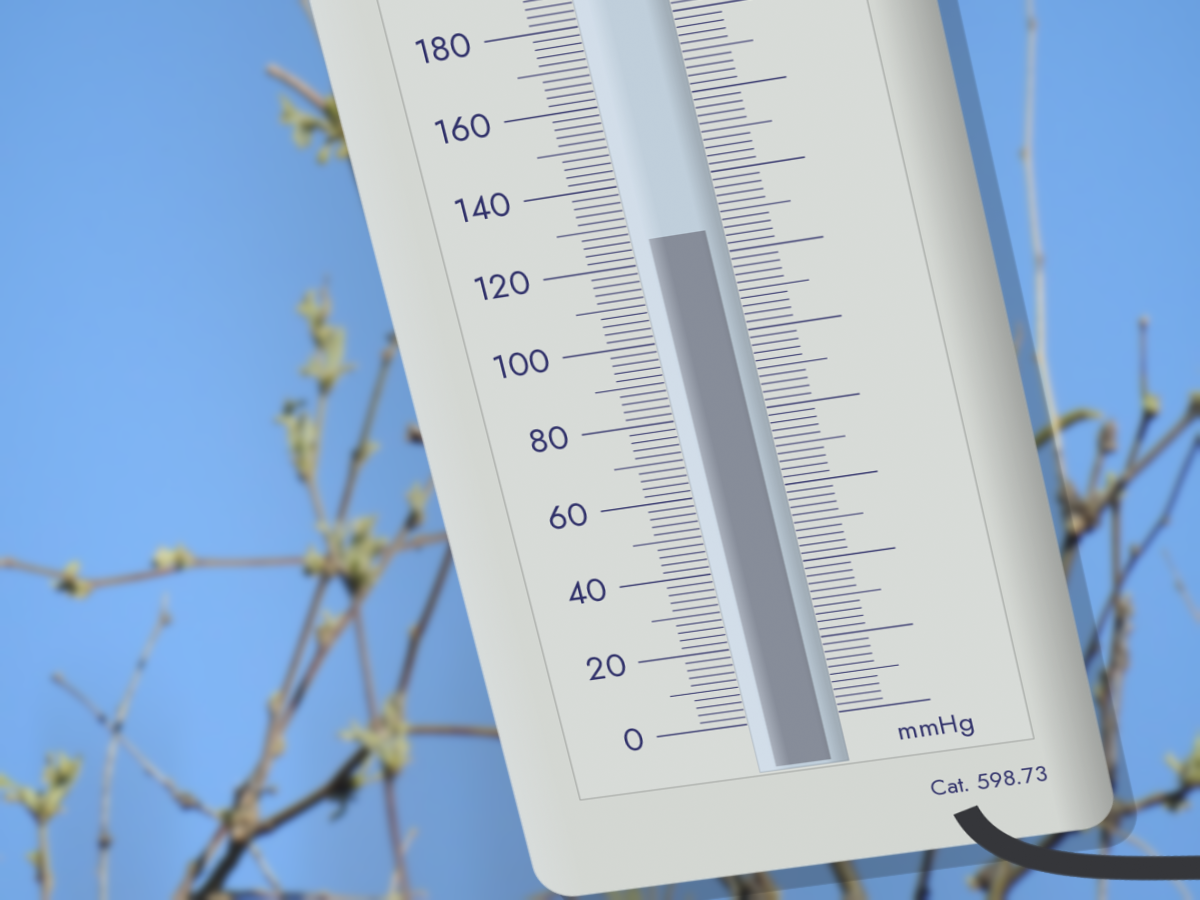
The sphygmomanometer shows mmHg 126
